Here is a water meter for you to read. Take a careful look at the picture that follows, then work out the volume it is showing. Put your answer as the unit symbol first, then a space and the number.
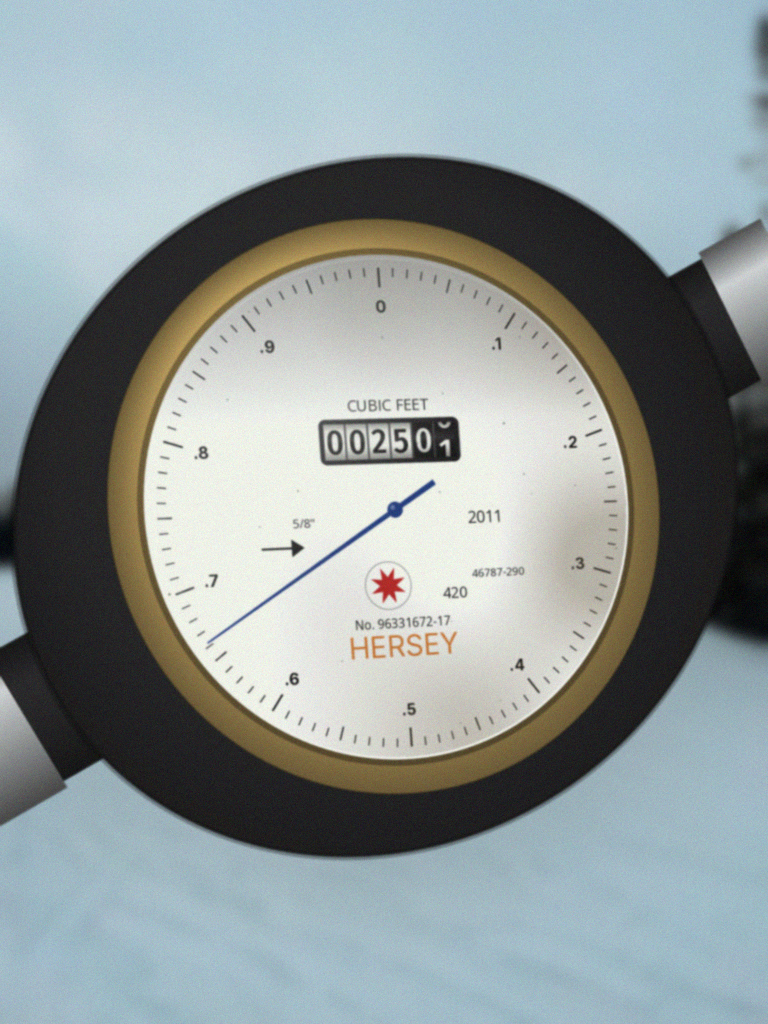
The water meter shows ft³ 2500.66
